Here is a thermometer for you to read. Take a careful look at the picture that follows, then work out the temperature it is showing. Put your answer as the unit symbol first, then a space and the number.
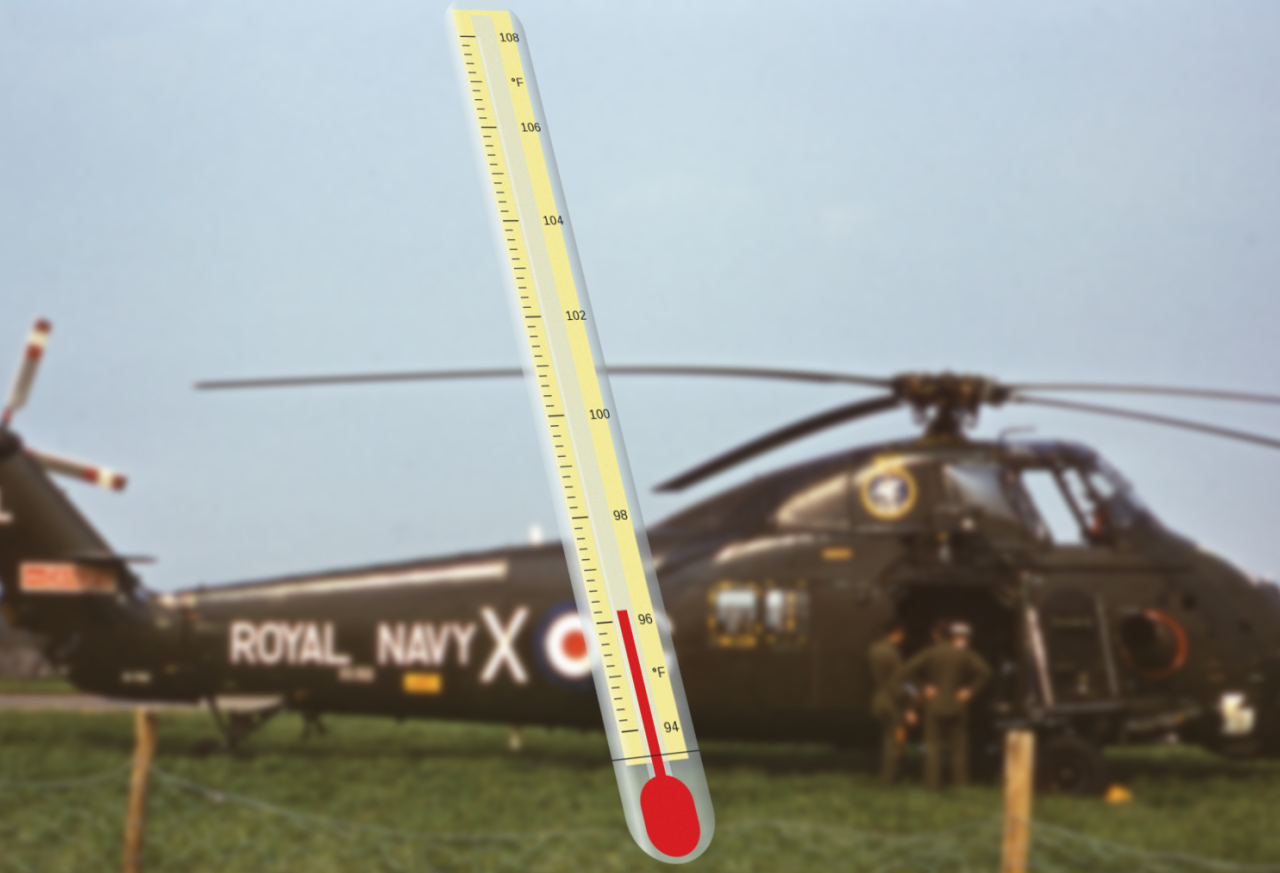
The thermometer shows °F 96.2
